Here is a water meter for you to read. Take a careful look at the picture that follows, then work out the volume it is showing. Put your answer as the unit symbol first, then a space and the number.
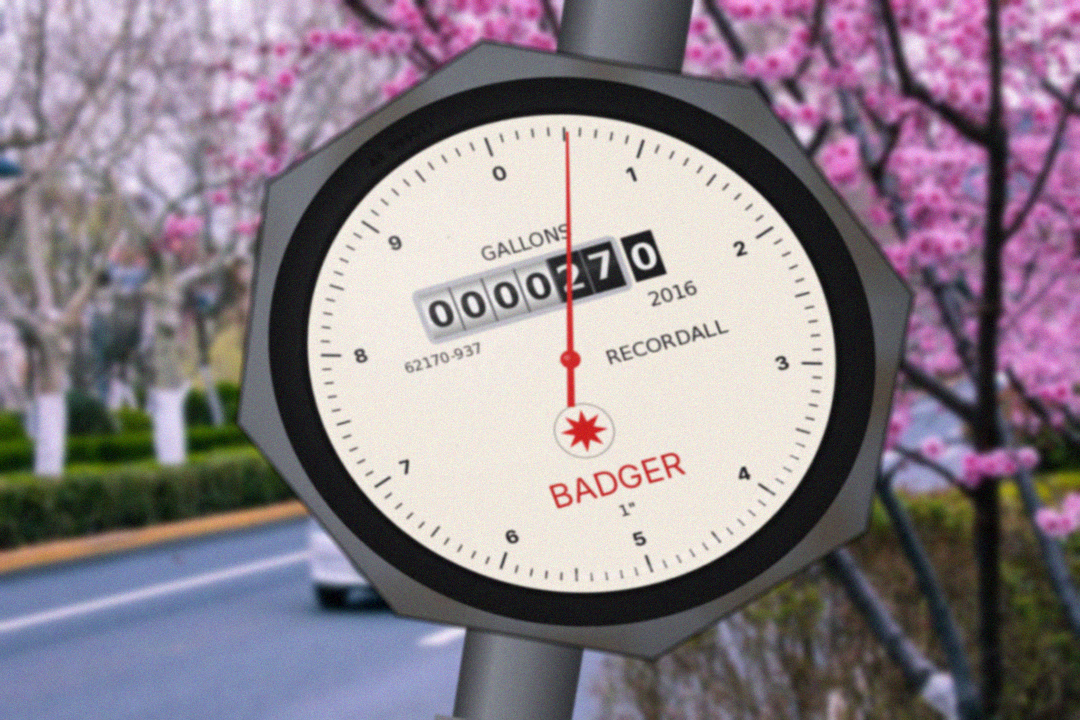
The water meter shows gal 270.5
